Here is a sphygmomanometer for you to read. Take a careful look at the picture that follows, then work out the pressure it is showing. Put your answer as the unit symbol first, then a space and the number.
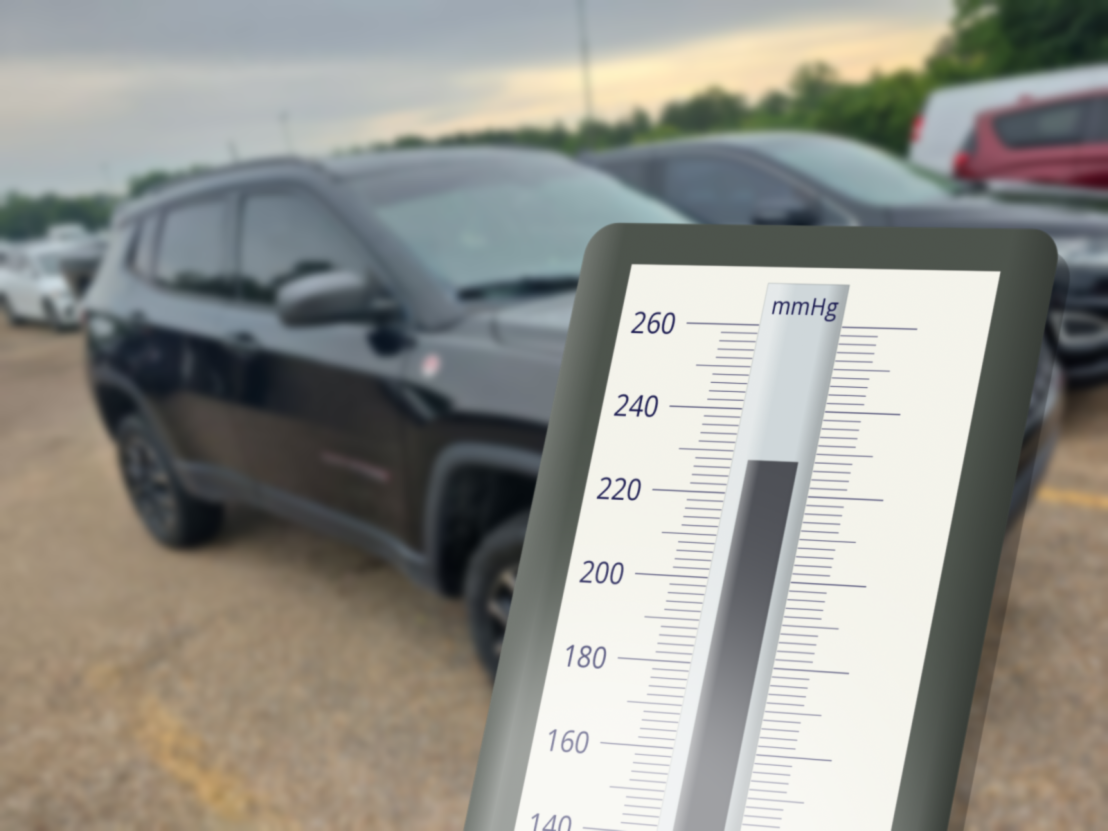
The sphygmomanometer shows mmHg 228
